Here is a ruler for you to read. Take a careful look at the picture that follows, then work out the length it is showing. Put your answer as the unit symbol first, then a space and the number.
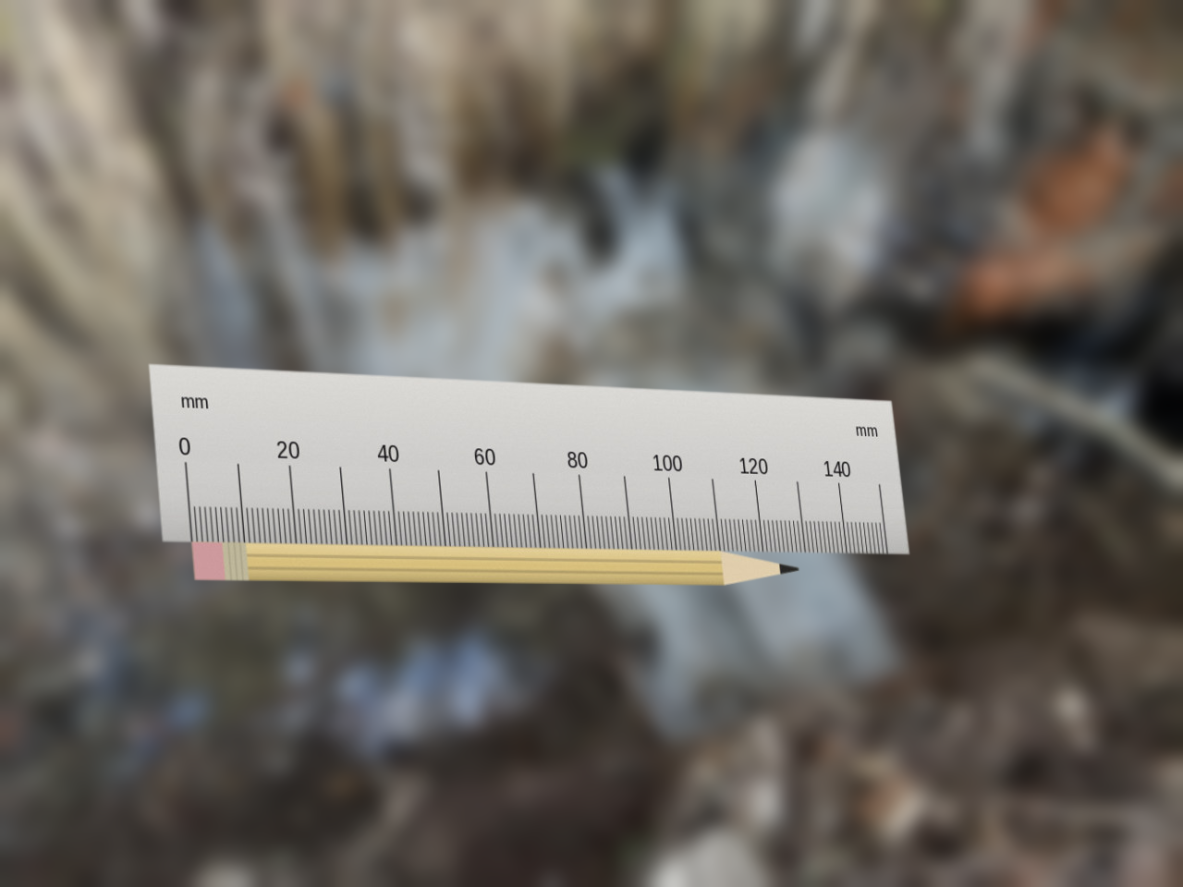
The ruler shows mm 128
